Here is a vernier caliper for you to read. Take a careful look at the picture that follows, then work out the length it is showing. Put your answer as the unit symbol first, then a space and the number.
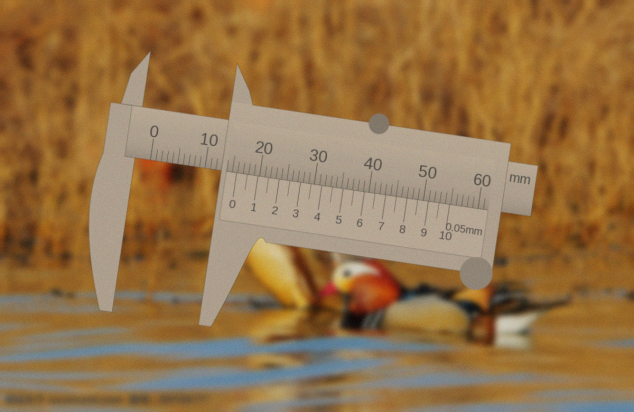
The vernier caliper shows mm 15.8
